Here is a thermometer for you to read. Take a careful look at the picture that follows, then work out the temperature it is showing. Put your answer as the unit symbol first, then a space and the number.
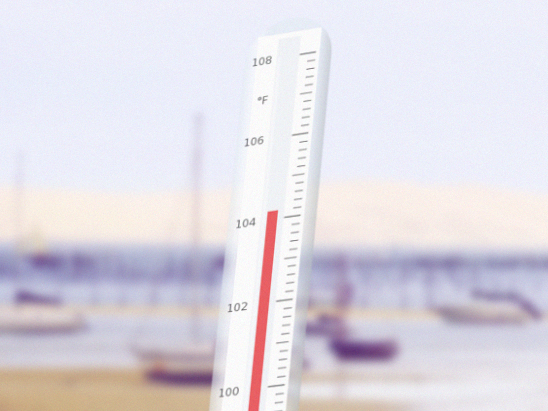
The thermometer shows °F 104.2
